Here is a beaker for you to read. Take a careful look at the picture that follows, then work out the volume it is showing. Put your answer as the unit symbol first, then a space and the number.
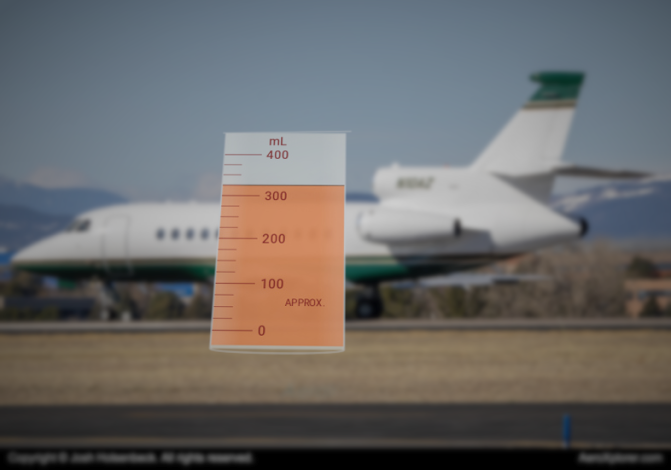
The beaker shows mL 325
